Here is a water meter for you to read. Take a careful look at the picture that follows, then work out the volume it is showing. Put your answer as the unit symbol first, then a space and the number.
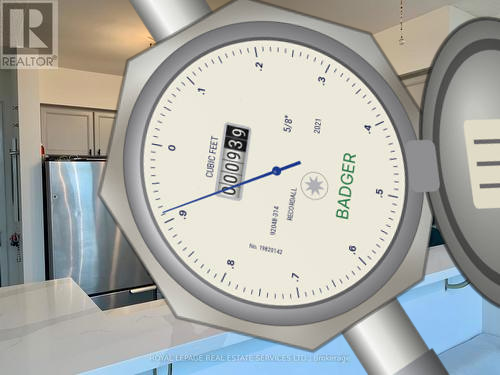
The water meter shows ft³ 938.91
